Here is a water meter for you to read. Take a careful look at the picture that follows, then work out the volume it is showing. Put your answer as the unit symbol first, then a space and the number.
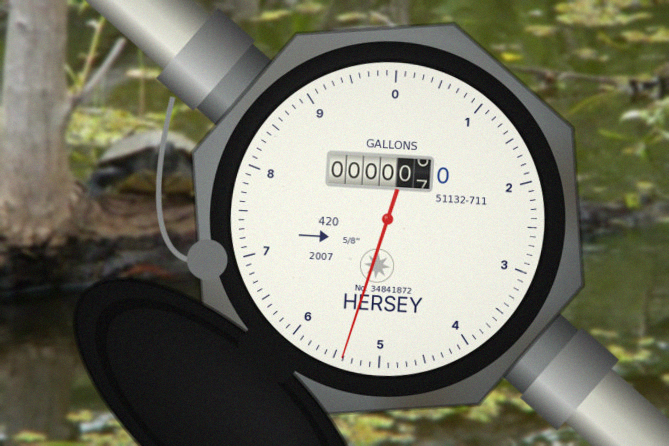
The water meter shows gal 65.4
